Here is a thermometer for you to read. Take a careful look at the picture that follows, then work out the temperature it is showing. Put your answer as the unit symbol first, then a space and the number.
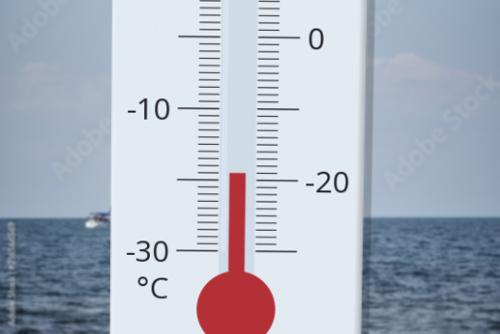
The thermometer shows °C -19
